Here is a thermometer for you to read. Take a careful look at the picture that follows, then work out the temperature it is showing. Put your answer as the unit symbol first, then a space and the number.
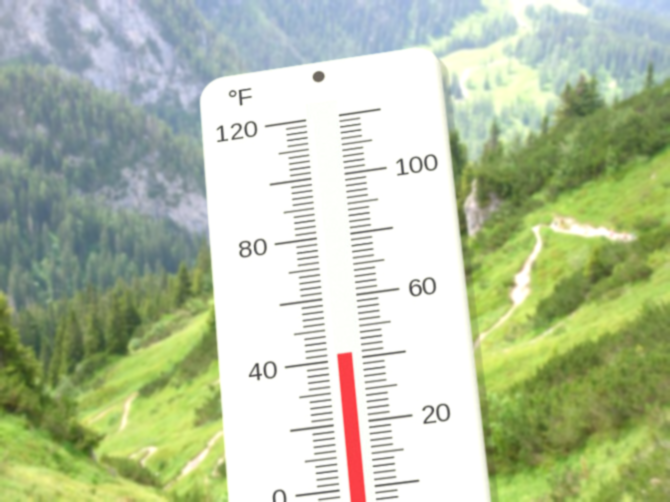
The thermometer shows °F 42
